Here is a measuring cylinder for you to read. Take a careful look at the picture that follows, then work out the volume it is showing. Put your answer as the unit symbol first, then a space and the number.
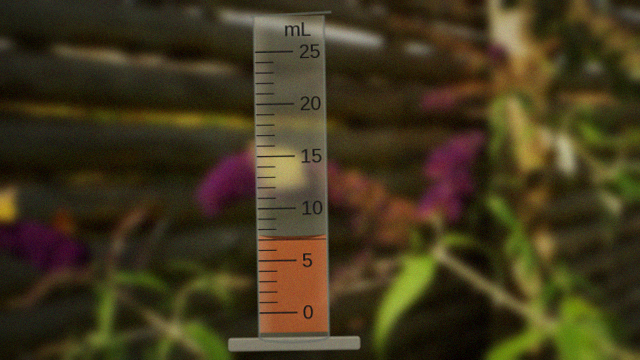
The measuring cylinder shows mL 7
